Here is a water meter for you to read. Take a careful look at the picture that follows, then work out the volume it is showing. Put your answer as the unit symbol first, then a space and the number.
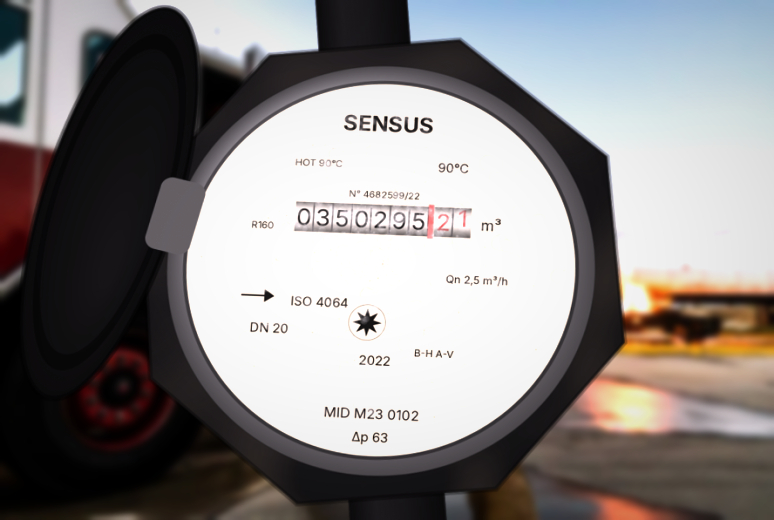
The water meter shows m³ 350295.21
